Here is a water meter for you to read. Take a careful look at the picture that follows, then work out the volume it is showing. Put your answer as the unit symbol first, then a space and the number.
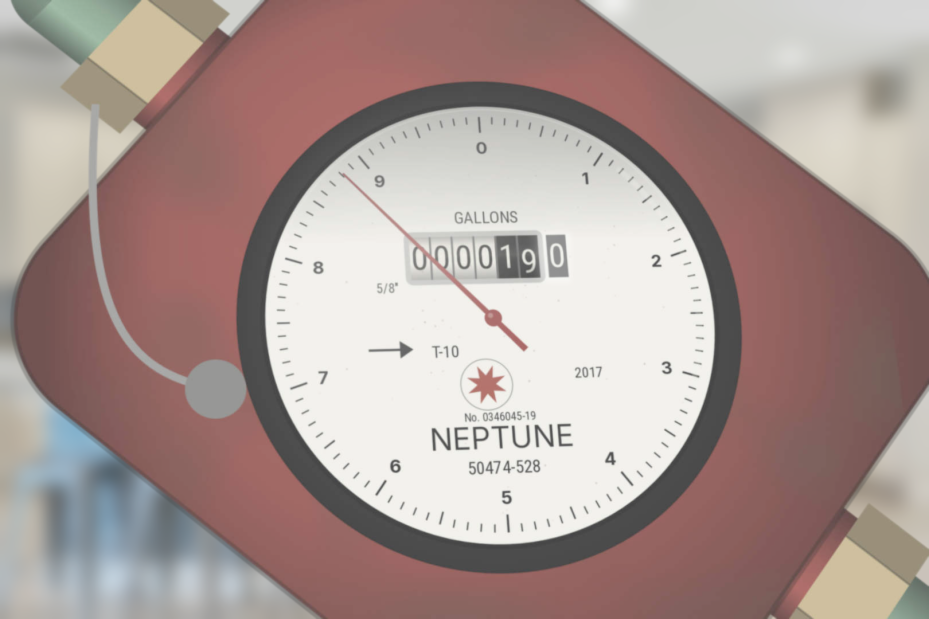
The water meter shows gal 188.8
